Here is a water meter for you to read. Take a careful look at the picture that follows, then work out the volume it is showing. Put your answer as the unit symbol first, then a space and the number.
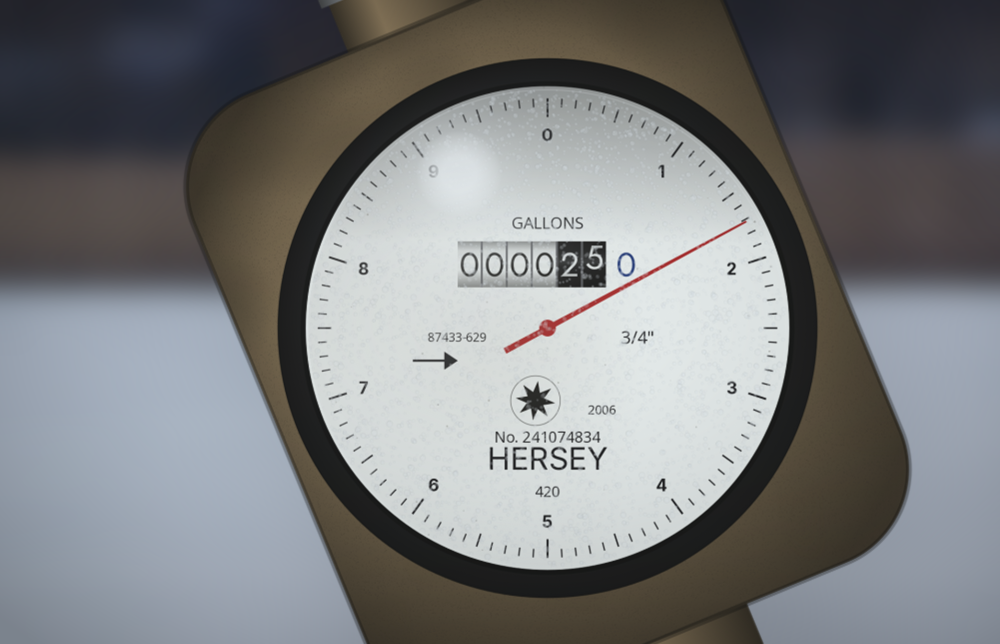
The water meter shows gal 251.7
